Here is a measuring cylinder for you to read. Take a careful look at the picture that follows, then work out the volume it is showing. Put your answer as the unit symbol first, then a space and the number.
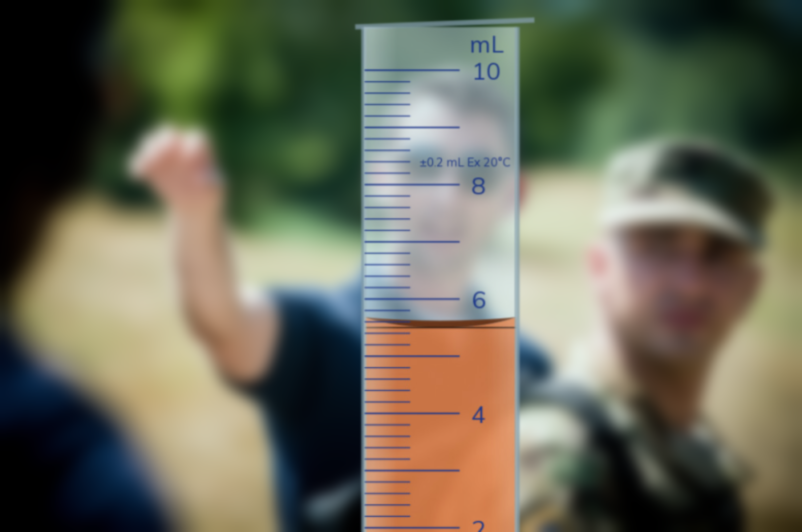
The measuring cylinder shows mL 5.5
